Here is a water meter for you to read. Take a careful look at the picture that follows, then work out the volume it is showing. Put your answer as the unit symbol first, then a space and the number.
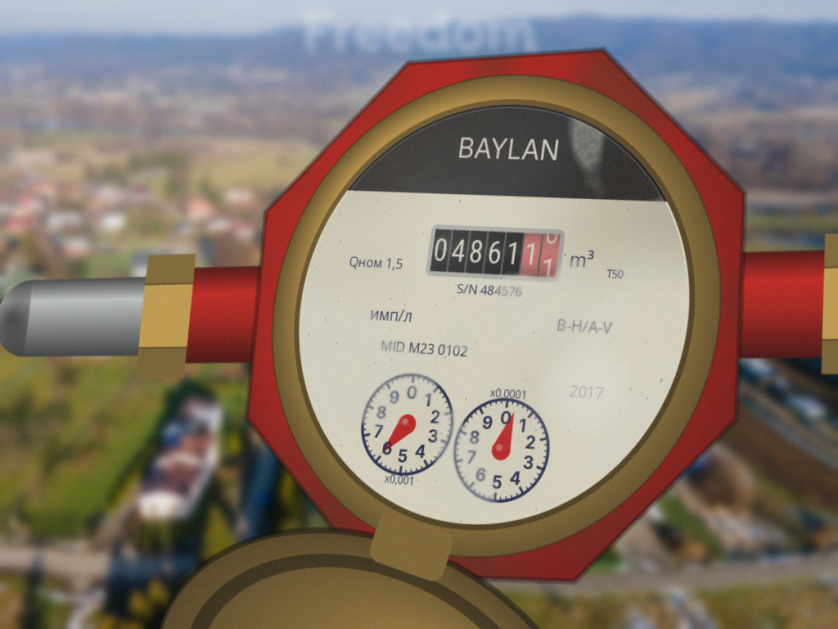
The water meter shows m³ 4861.1060
